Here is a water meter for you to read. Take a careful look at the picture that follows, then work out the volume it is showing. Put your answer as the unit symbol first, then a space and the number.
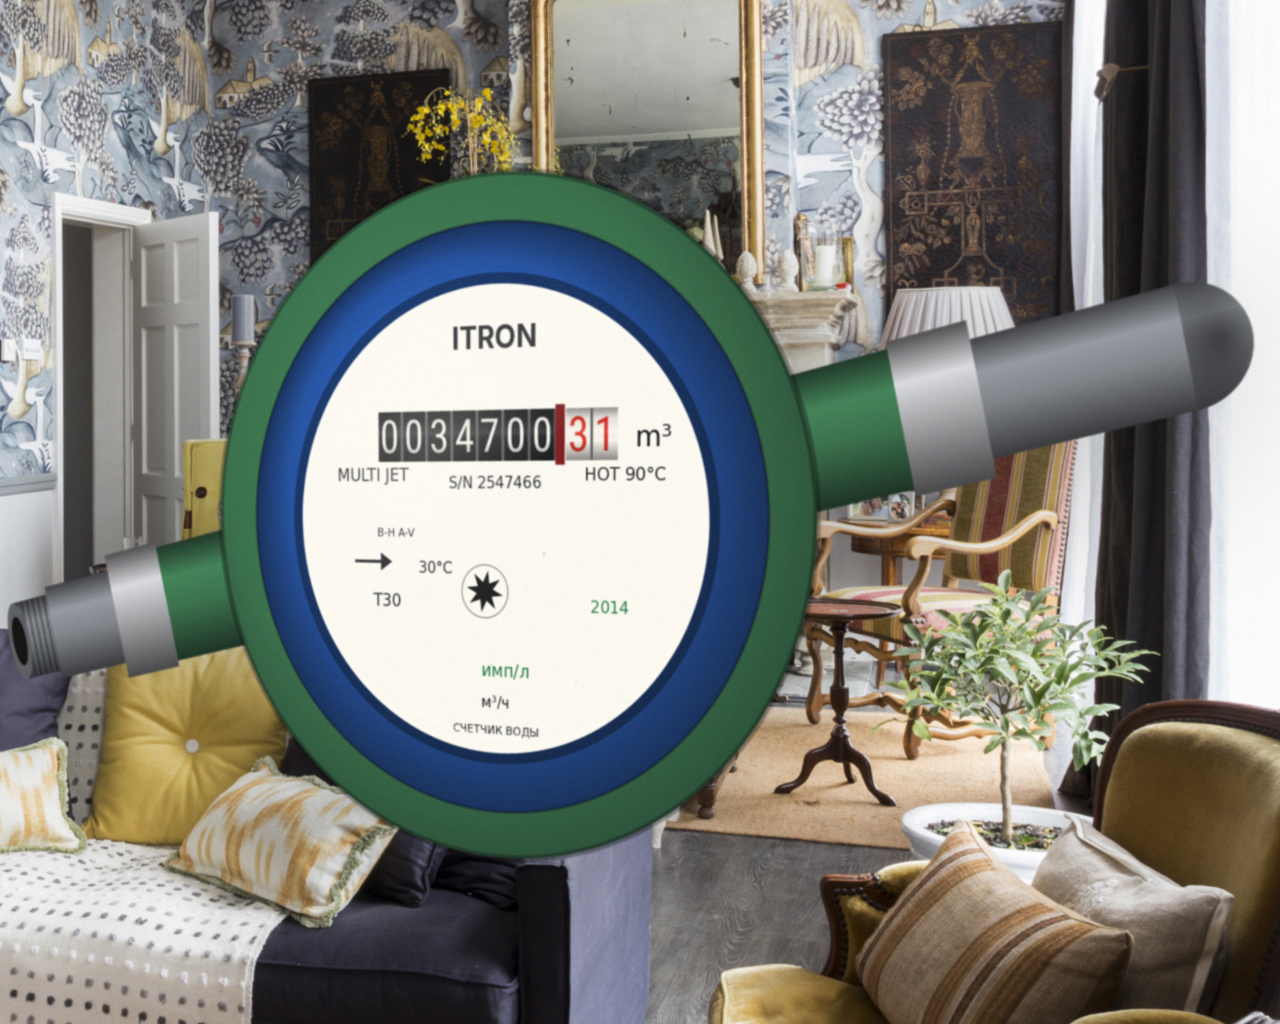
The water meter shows m³ 34700.31
